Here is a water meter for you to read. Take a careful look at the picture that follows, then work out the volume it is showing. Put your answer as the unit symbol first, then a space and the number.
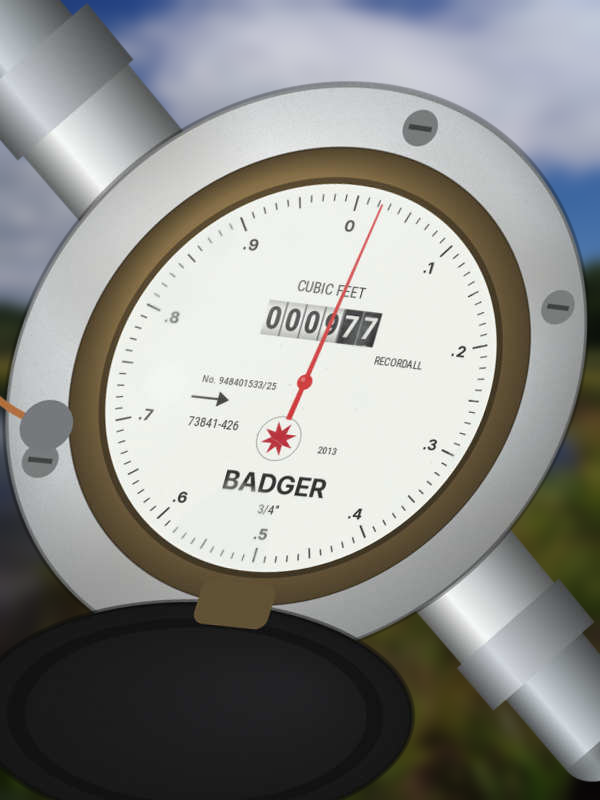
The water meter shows ft³ 977.02
